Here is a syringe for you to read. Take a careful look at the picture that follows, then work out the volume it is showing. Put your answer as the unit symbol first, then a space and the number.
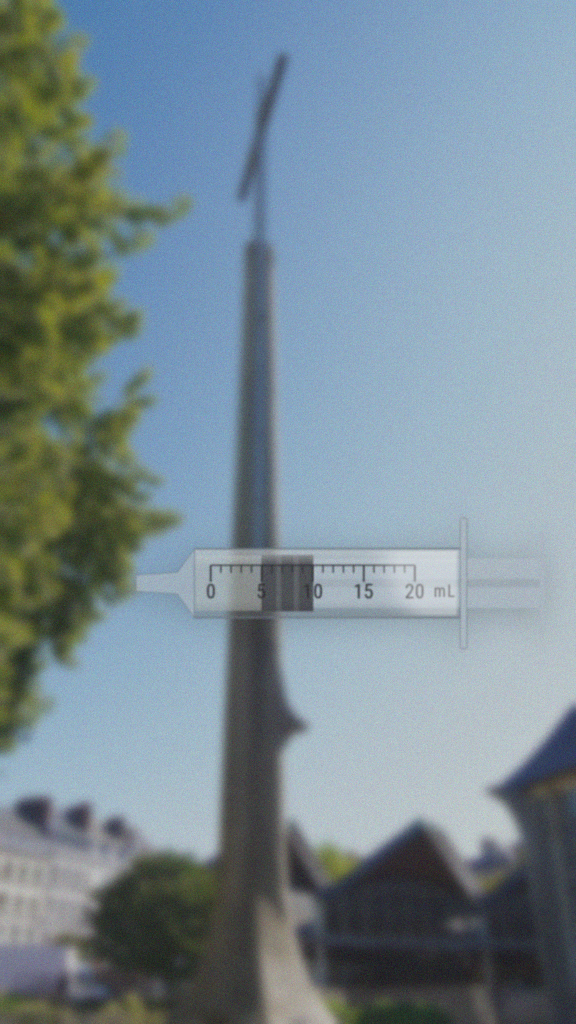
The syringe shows mL 5
